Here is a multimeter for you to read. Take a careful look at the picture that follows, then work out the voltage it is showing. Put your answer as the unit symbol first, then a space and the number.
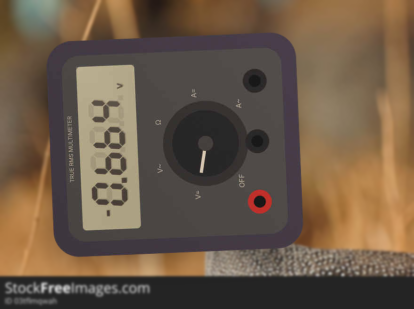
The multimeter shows V -0.664
